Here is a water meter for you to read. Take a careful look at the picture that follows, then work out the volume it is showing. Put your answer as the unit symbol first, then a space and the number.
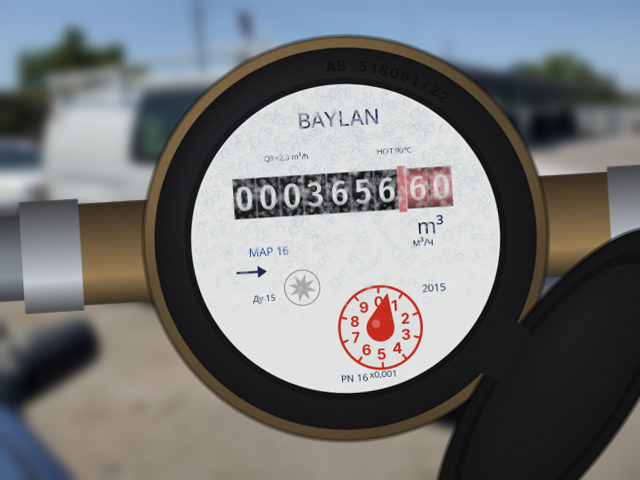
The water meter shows m³ 3656.600
